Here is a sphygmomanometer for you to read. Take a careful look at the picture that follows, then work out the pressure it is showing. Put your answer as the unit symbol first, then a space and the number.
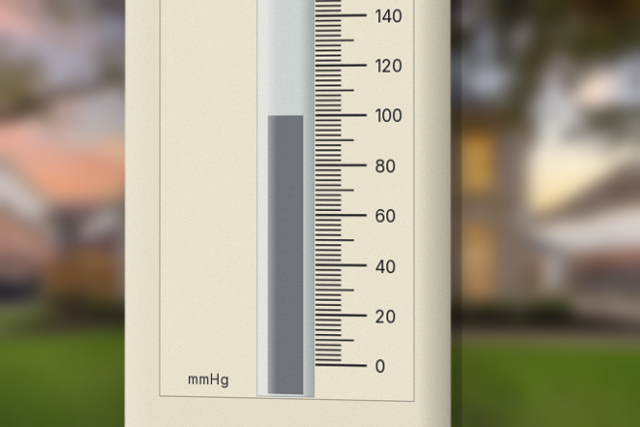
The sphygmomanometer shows mmHg 100
